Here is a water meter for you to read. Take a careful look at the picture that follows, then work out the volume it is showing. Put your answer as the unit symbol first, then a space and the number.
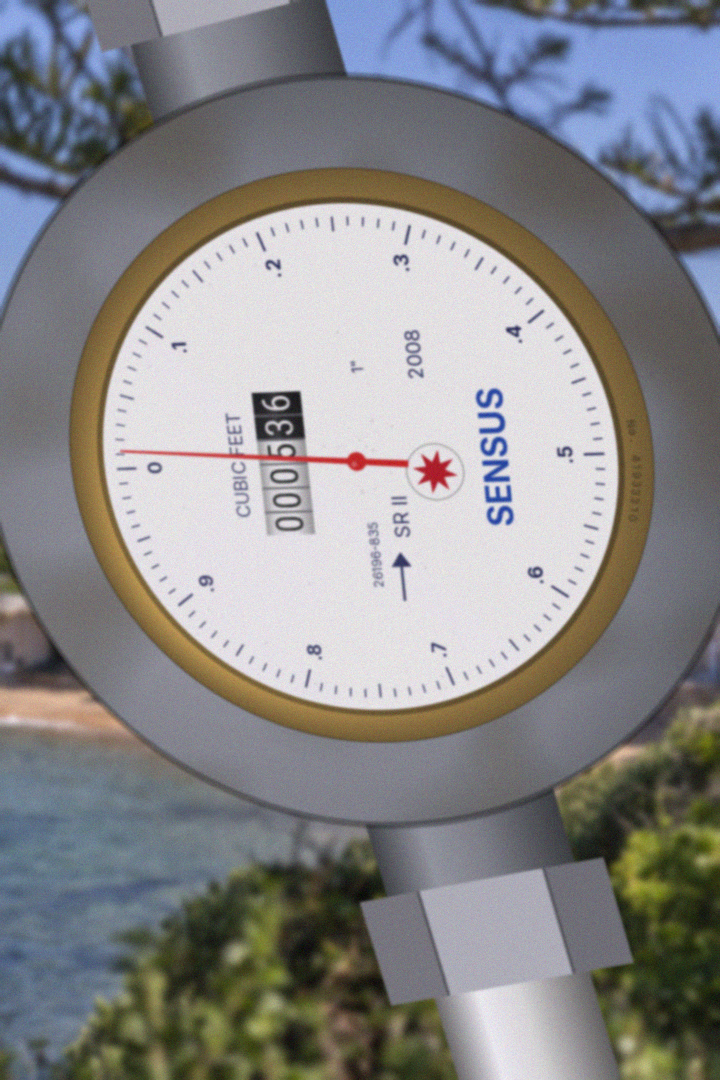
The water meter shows ft³ 536.01
